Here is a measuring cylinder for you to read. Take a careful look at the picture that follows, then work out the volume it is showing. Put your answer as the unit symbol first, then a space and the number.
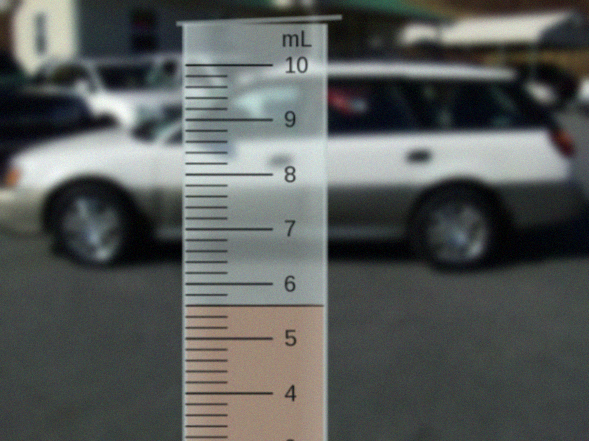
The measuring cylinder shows mL 5.6
